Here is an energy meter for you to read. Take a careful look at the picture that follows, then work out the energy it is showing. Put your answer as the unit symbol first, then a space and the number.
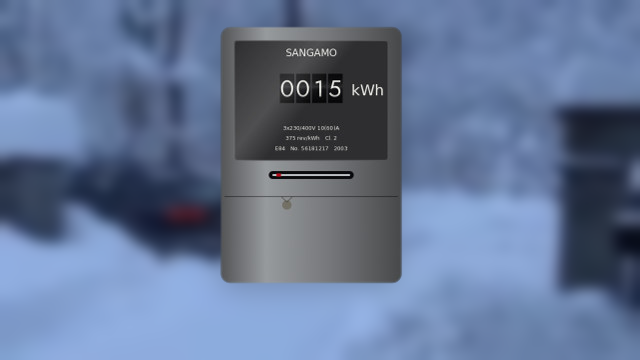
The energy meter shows kWh 15
